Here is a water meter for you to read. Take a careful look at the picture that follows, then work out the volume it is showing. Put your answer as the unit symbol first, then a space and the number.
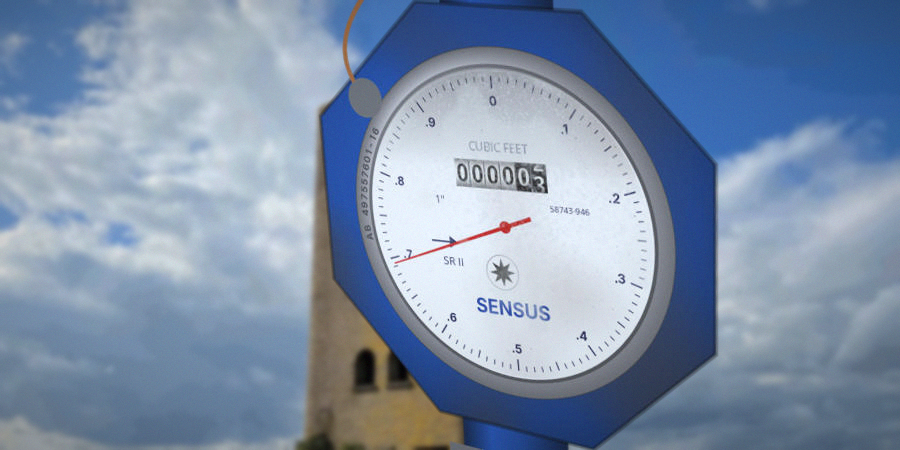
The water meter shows ft³ 2.69
